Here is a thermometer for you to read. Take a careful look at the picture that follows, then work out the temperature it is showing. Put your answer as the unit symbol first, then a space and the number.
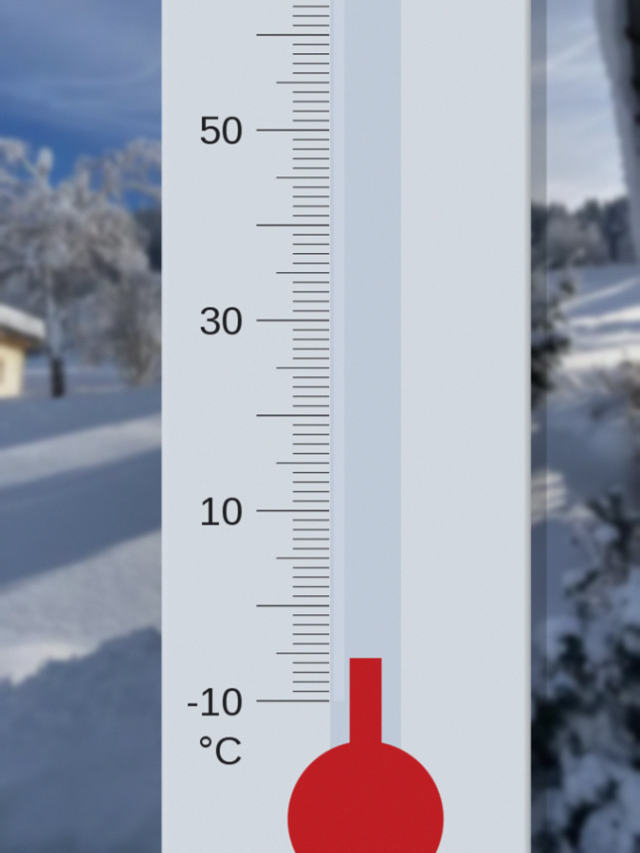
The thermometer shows °C -5.5
